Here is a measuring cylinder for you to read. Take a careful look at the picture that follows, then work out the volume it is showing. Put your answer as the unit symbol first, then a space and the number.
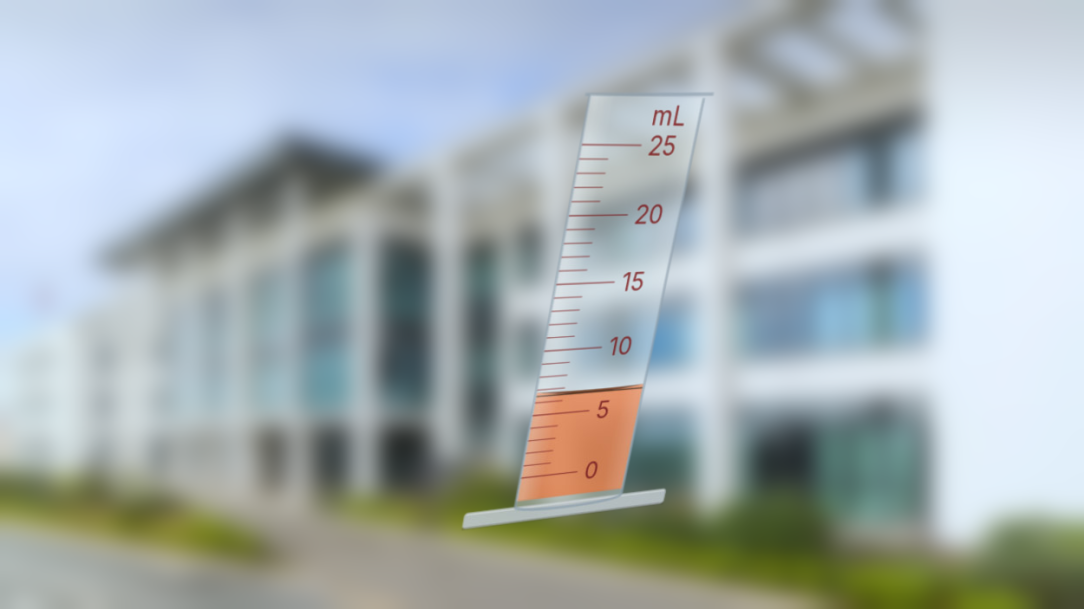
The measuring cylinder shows mL 6.5
